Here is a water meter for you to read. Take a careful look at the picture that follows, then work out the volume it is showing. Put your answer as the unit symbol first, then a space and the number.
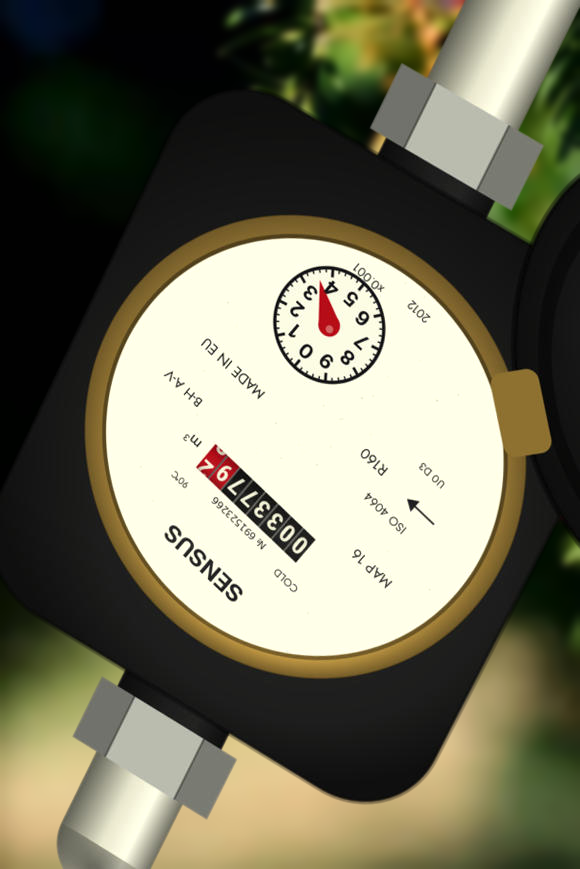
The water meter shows m³ 3377.923
